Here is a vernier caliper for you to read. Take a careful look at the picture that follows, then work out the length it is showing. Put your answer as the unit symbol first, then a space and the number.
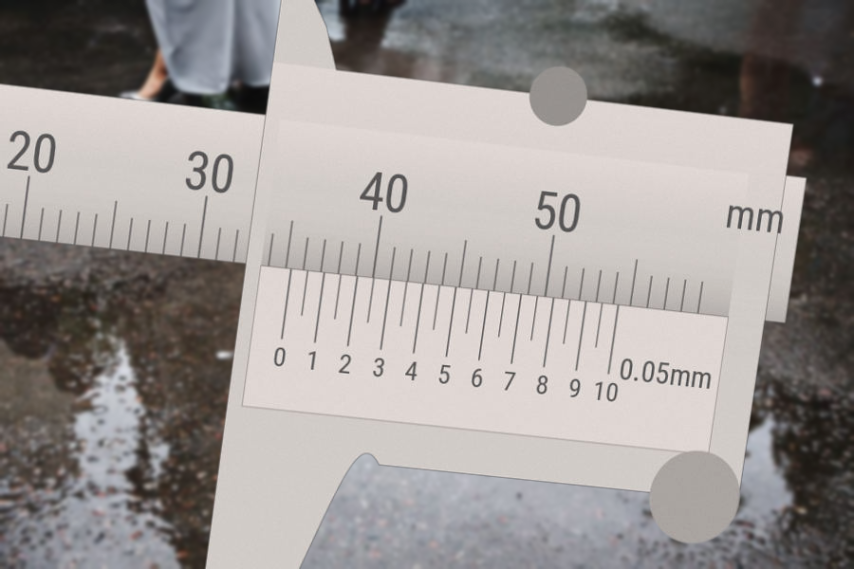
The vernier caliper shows mm 35.3
